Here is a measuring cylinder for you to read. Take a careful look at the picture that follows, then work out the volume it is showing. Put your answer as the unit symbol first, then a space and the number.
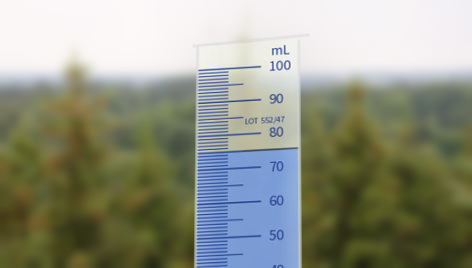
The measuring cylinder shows mL 75
